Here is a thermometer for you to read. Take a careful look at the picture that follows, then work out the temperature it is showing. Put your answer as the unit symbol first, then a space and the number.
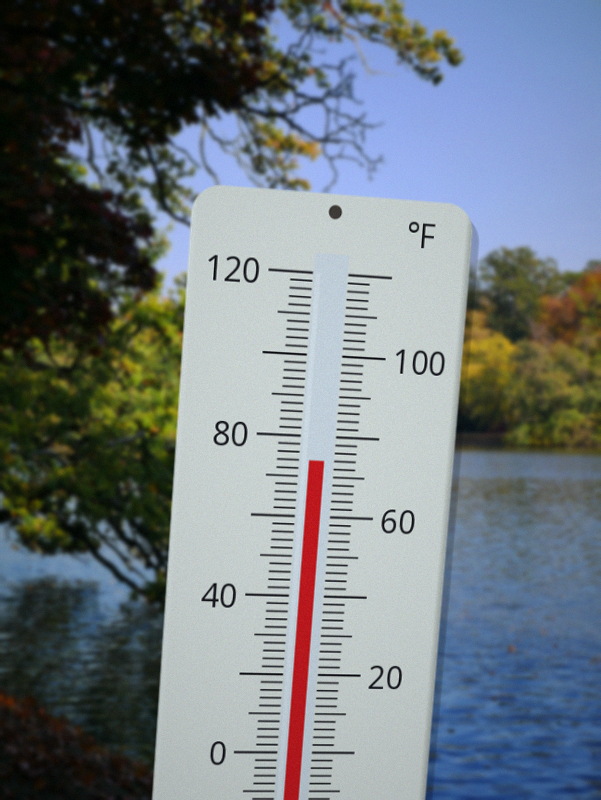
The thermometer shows °F 74
